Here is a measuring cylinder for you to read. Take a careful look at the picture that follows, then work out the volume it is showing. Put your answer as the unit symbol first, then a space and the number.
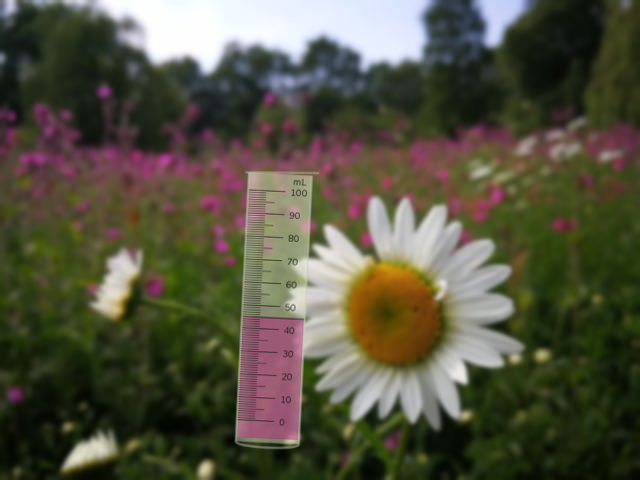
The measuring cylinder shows mL 45
